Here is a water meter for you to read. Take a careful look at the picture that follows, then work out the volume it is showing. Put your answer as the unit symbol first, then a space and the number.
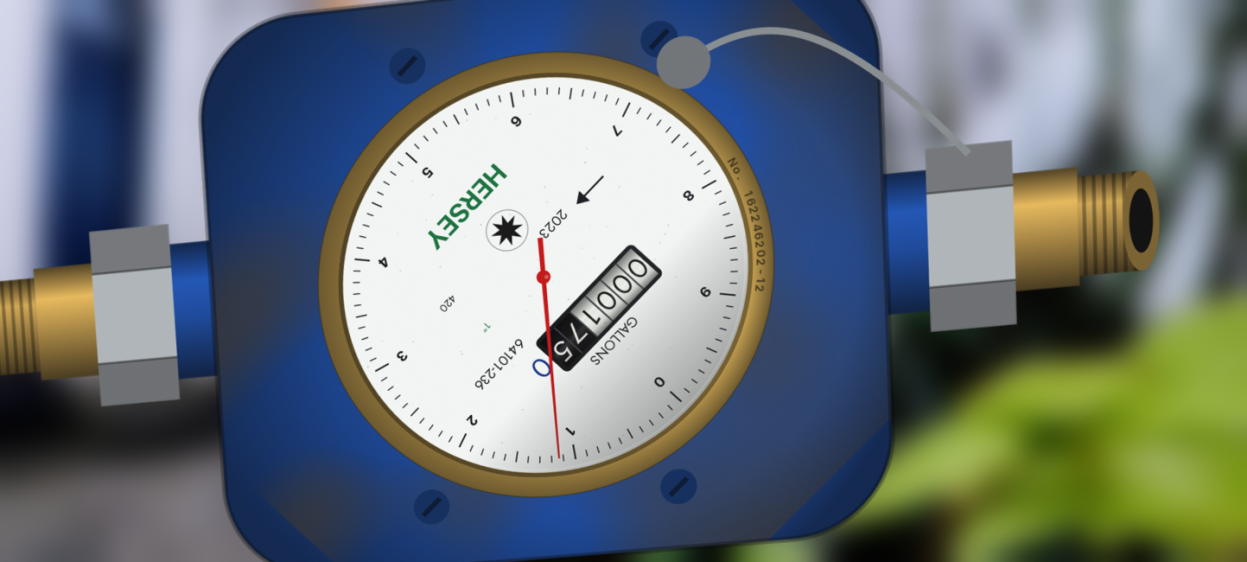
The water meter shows gal 1751.1
